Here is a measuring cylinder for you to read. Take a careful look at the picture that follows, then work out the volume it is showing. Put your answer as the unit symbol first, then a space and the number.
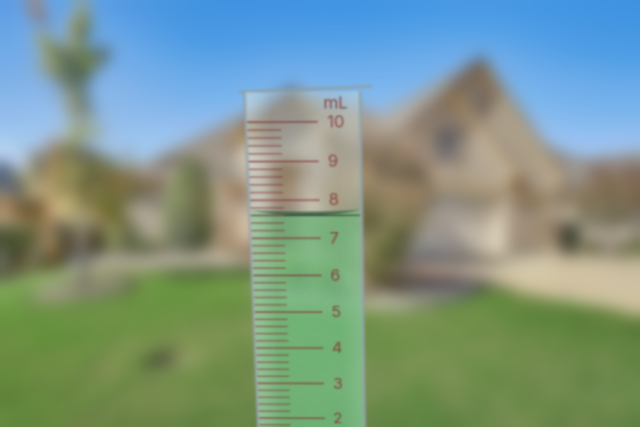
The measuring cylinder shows mL 7.6
